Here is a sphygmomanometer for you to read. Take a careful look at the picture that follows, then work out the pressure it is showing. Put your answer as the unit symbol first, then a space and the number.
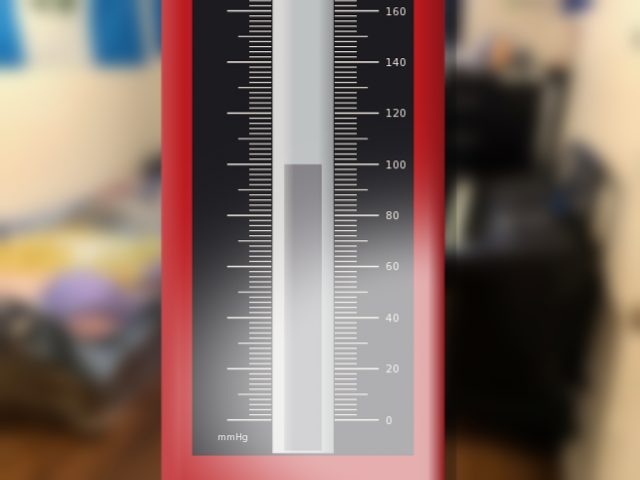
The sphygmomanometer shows mmHg 100
